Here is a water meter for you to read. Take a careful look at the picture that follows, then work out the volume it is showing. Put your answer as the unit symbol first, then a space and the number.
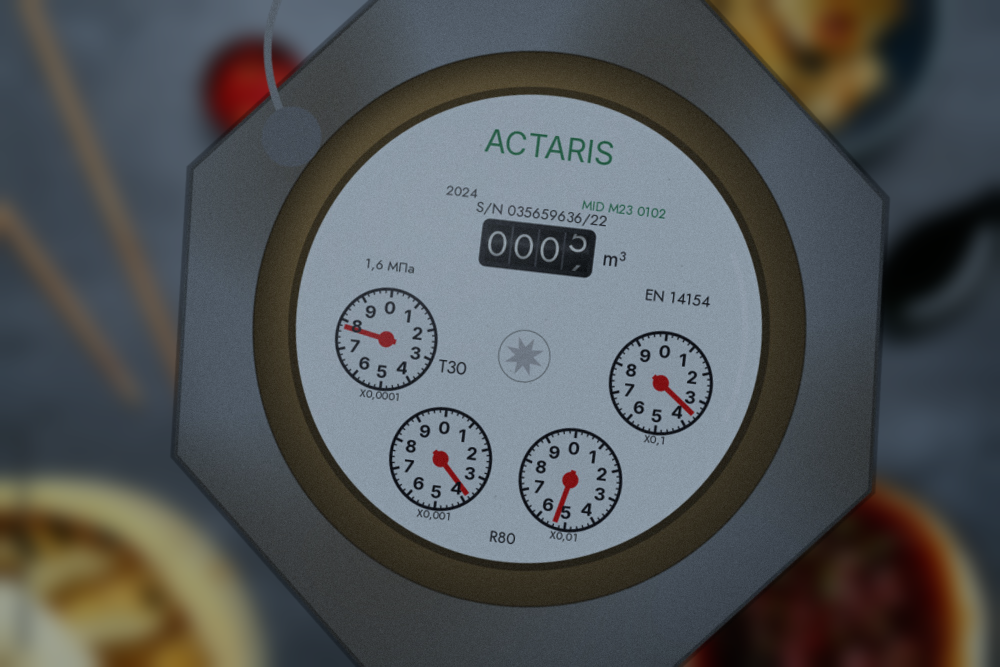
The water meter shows m³ 5.3537
